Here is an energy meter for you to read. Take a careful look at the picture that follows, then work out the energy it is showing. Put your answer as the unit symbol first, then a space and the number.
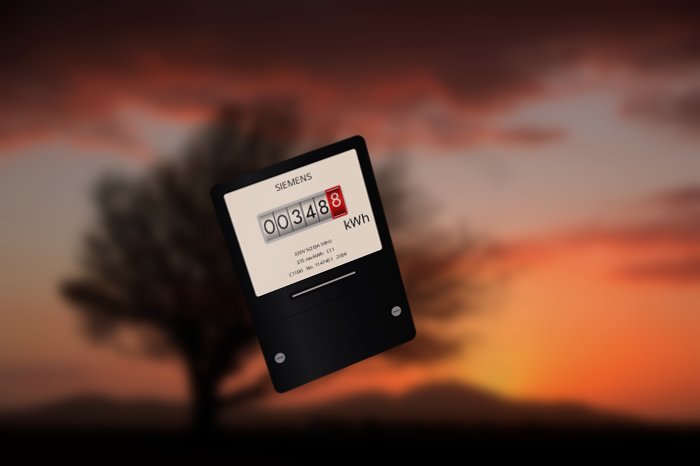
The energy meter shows kWh 348.8
